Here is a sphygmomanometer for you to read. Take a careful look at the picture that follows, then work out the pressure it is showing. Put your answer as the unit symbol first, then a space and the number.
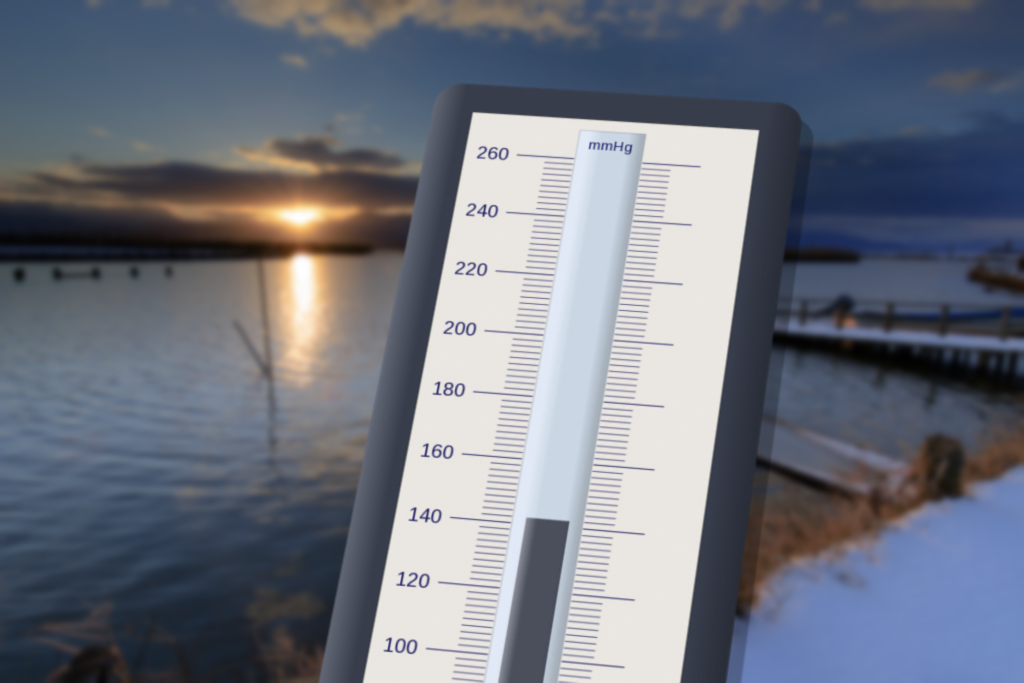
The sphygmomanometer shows mmHg 142
